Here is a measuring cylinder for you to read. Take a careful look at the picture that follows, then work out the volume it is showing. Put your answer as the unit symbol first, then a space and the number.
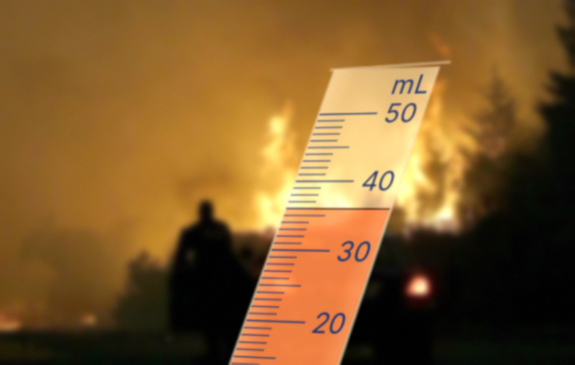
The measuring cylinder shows mL 36
